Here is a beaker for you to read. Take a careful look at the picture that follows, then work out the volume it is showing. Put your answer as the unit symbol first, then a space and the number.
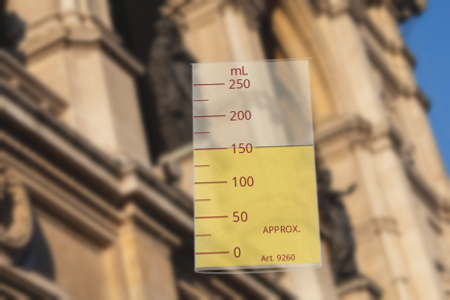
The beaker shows mL 150
